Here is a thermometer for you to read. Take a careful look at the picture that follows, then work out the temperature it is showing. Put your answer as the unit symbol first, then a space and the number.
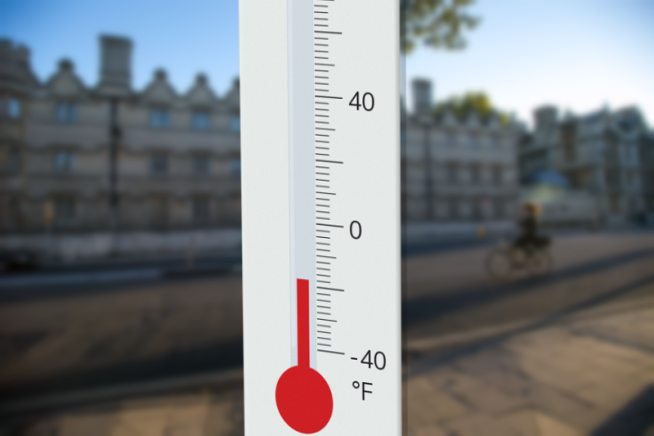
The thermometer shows °F -18
